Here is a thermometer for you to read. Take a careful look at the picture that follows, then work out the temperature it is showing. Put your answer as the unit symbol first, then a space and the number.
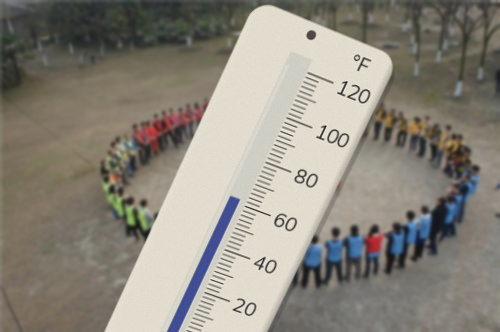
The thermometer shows °F 62
